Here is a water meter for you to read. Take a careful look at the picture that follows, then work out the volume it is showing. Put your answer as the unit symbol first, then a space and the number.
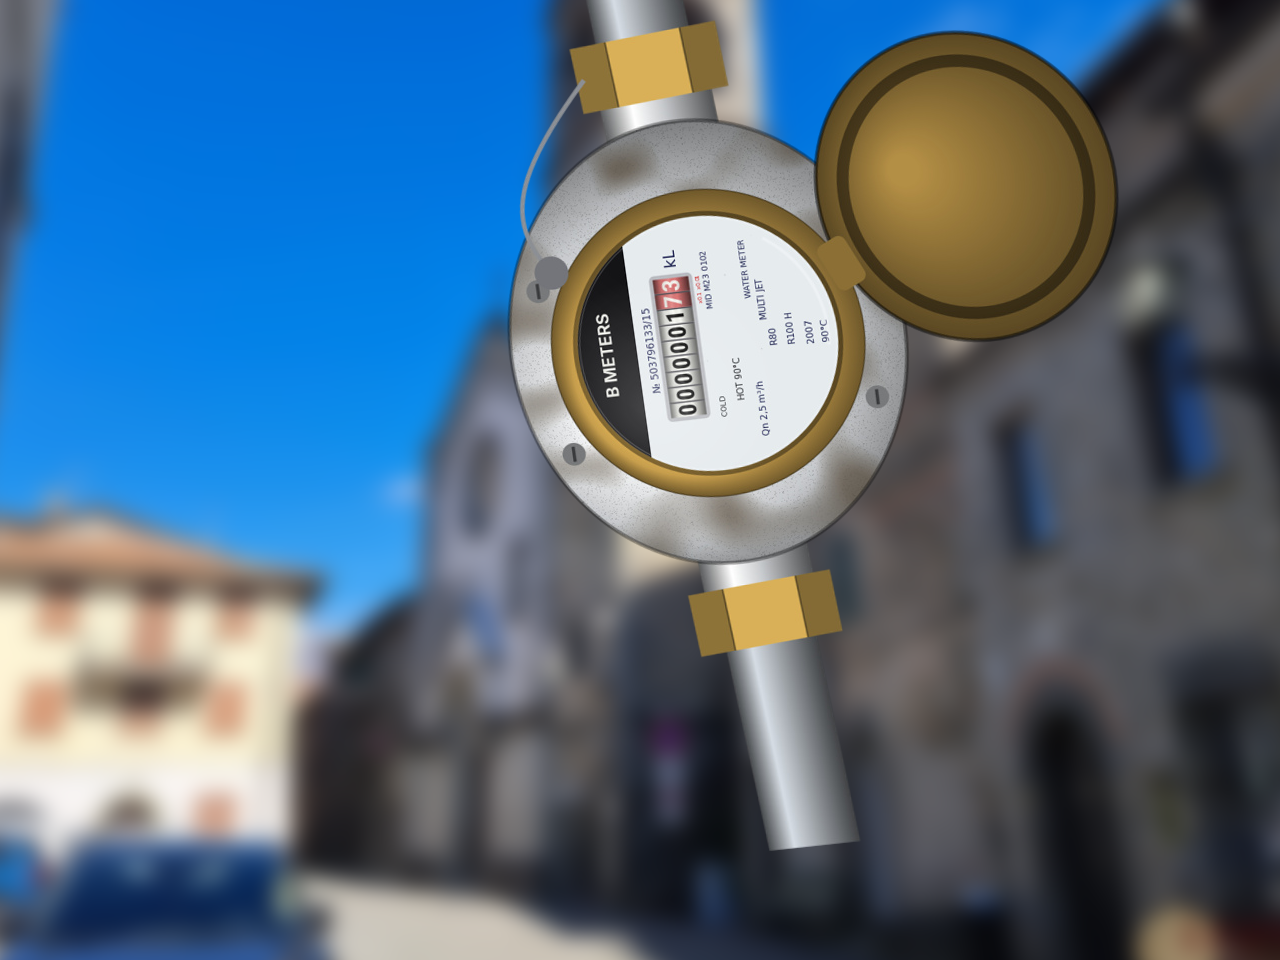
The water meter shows kL 1.73
